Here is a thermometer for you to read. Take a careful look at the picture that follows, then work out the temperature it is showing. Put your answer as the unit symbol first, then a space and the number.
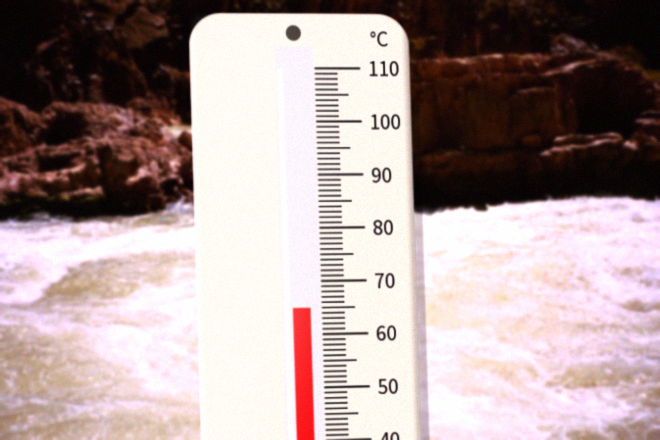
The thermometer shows °C 65
